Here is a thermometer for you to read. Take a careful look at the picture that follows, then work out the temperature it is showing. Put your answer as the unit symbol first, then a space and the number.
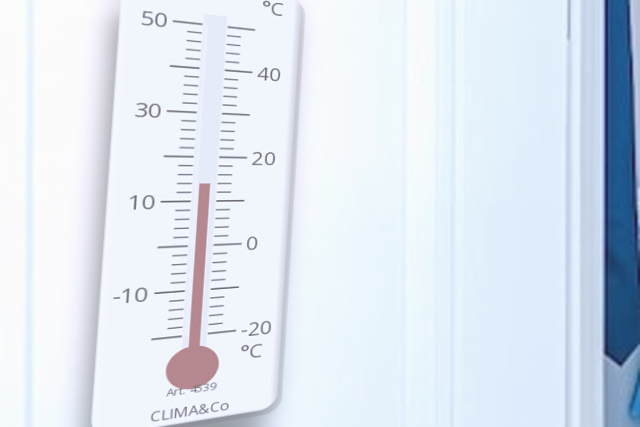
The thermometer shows °C 14
